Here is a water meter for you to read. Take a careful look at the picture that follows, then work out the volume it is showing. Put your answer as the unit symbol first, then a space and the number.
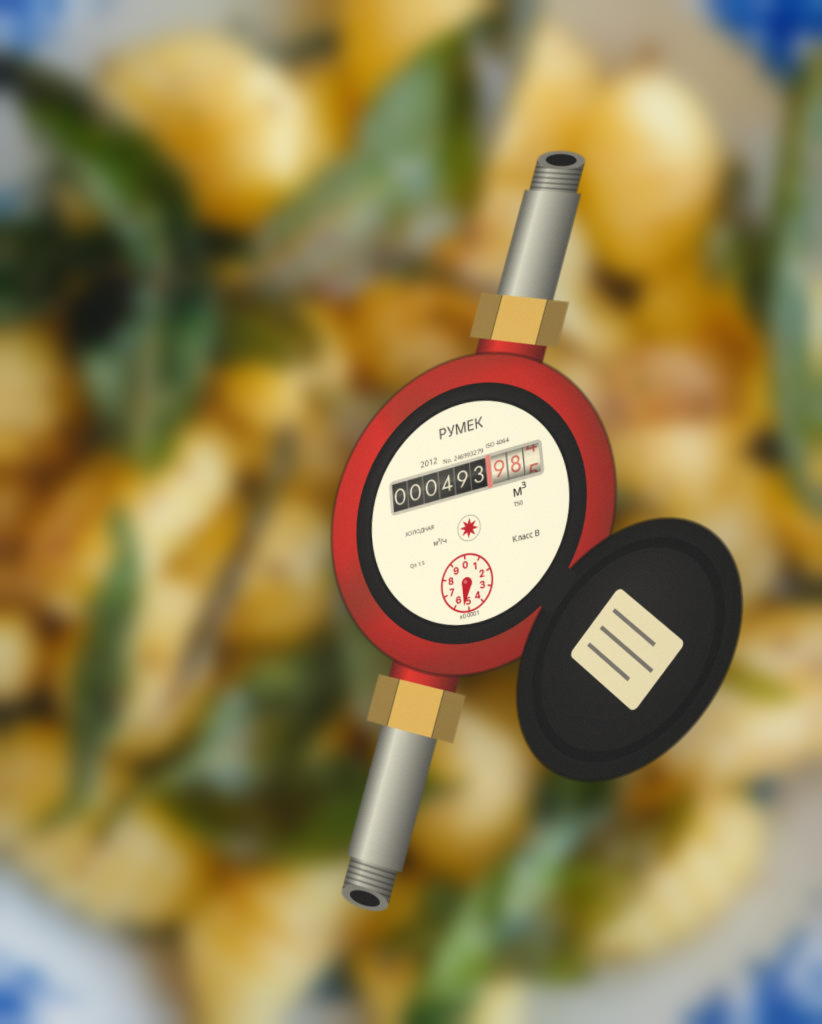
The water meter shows m³ 493.9845
